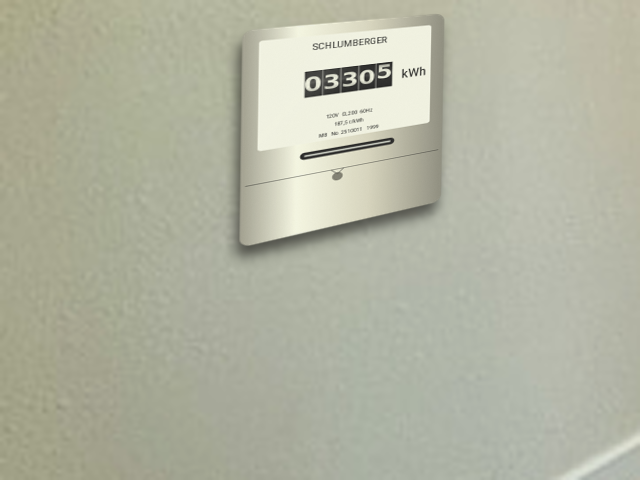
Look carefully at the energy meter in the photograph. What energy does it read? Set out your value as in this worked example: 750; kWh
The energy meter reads 3305; kWh
